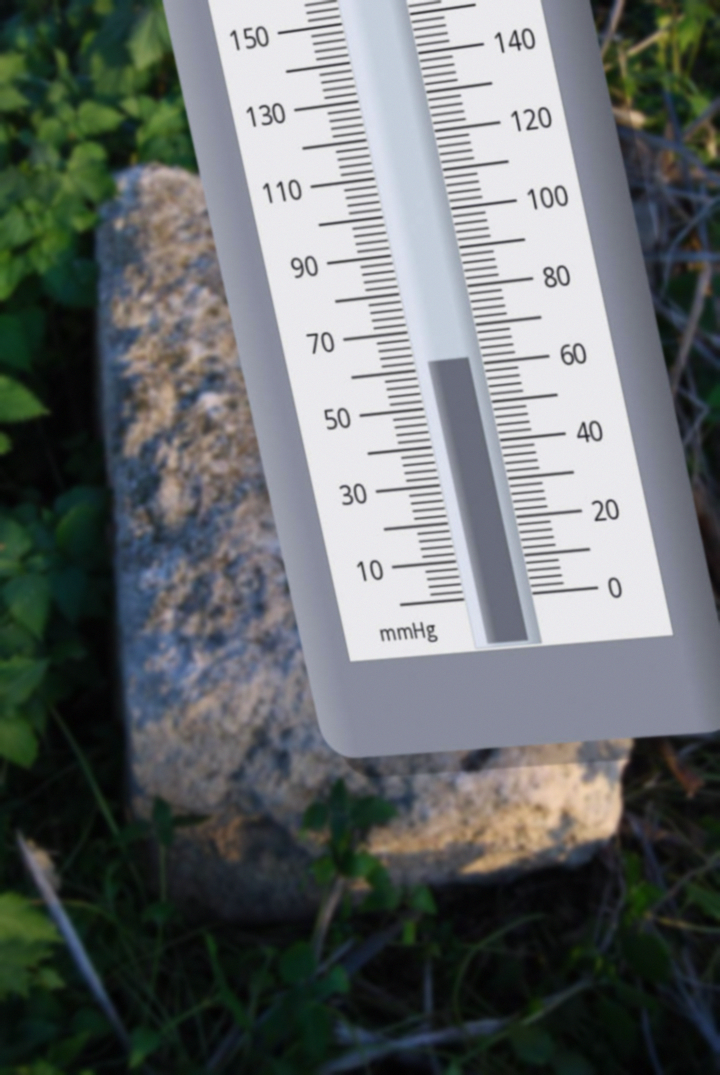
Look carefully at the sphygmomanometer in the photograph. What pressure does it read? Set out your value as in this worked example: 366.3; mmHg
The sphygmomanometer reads 62; mmHg
